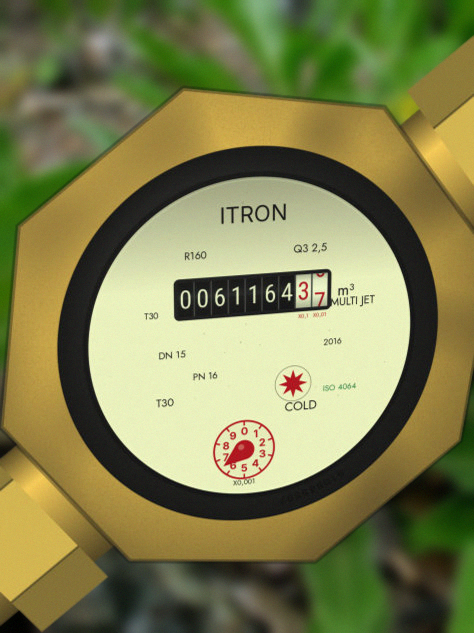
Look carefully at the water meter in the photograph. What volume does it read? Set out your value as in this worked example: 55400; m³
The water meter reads 61164.366; m³
